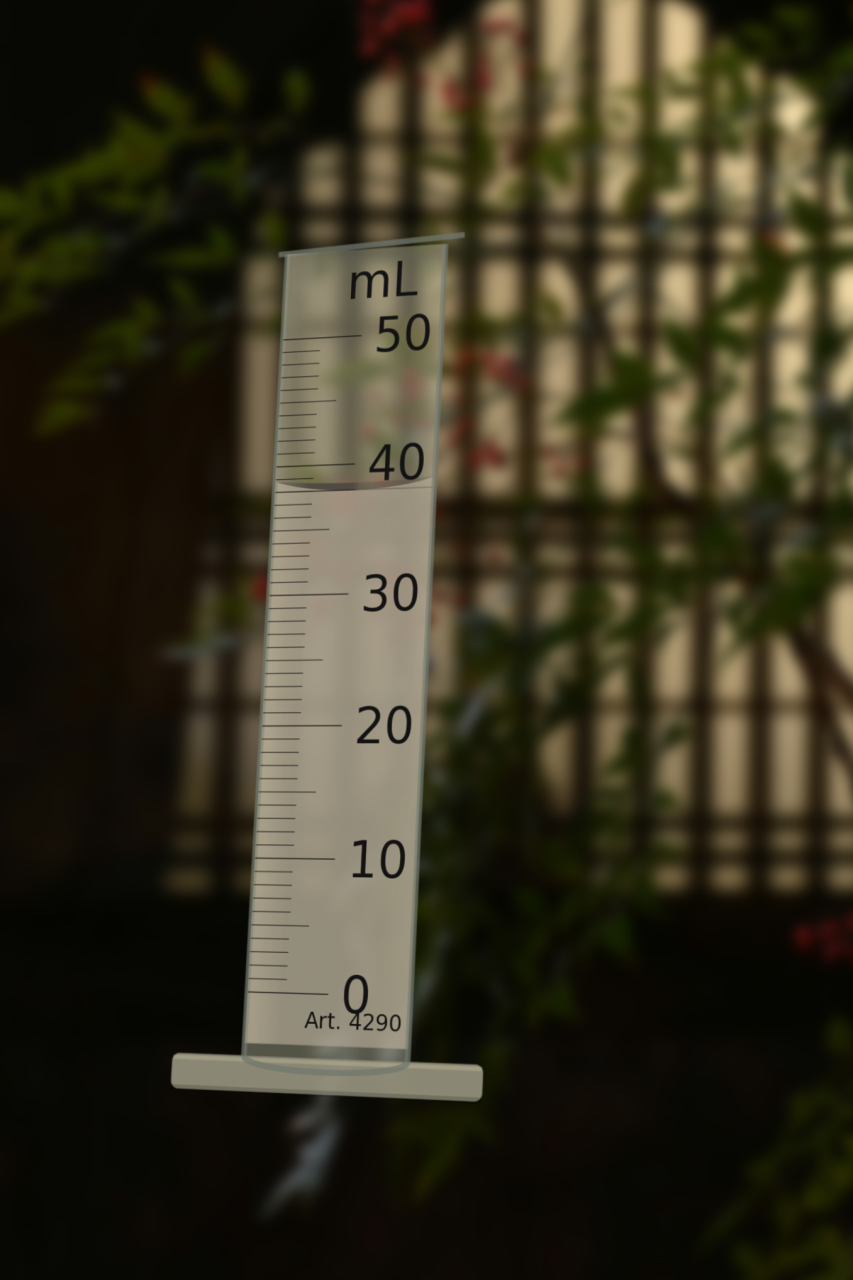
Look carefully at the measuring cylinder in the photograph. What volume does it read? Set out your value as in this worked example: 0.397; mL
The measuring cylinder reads 38; mL
